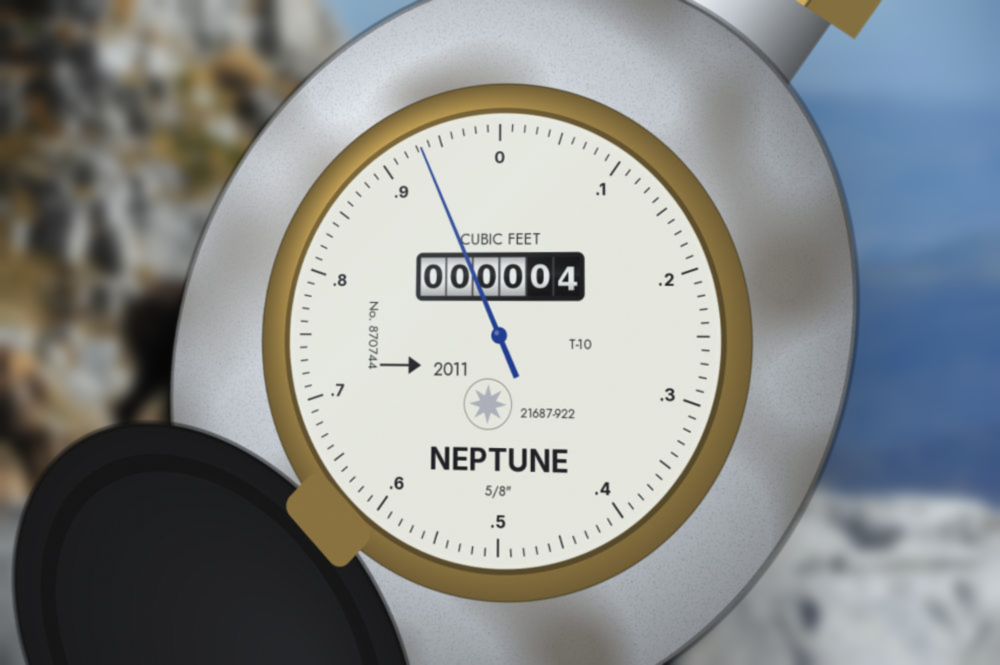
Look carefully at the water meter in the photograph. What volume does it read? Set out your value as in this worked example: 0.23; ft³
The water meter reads 3.93; ft³
